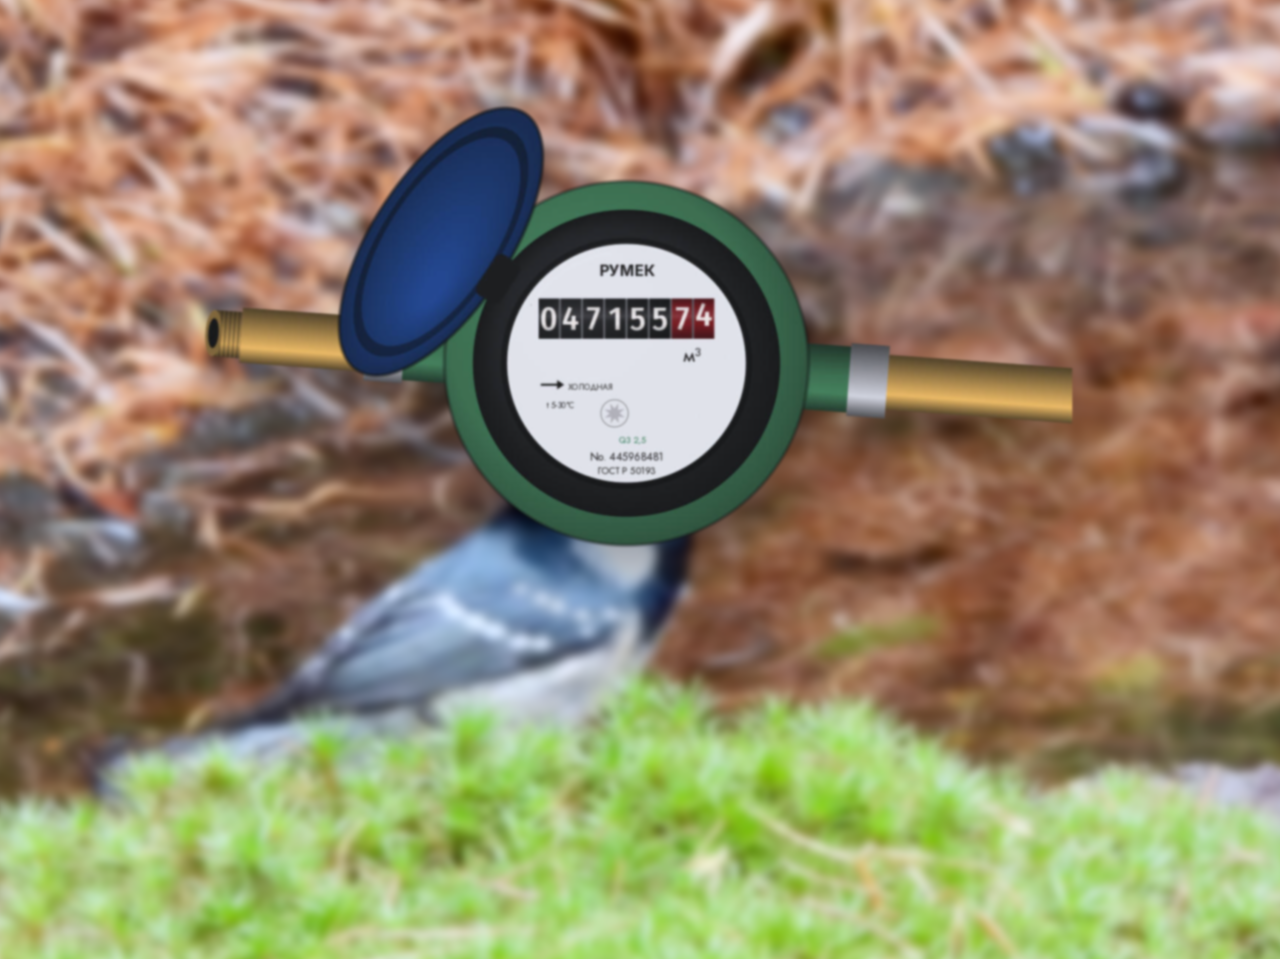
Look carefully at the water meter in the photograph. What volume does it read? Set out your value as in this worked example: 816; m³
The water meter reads 47155.74; m³
